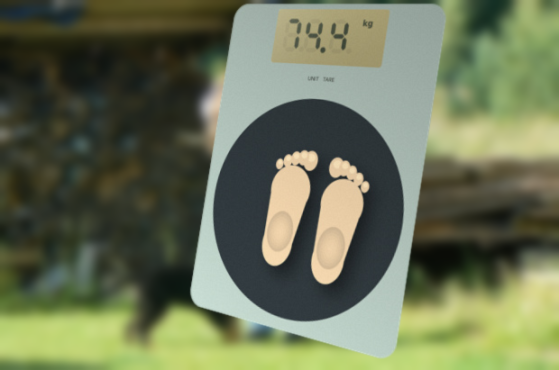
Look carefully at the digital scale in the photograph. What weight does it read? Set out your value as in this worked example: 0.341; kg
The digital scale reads 74.4; kg
